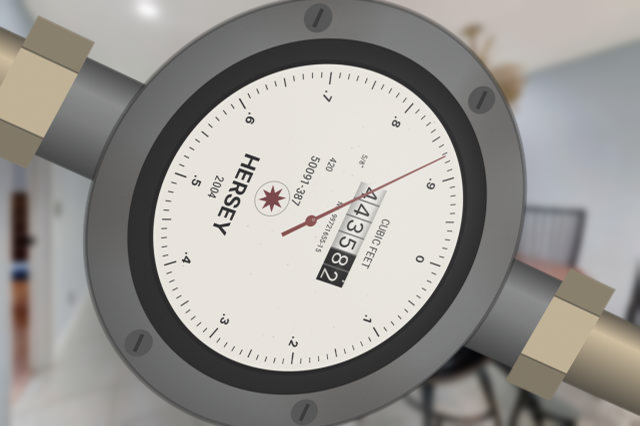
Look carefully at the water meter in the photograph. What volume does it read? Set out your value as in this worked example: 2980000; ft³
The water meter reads 443581.87; ft³
